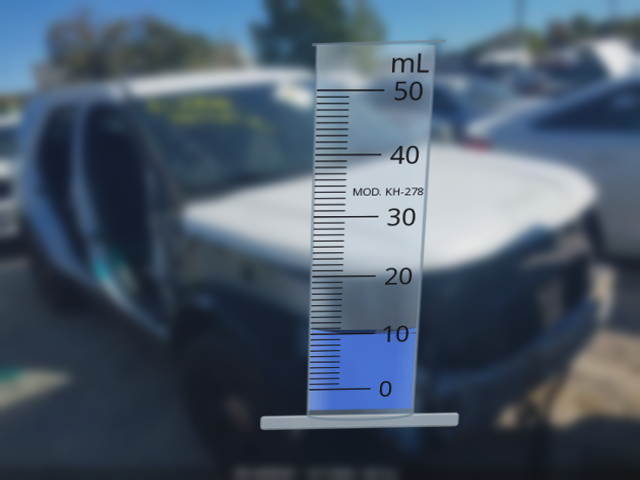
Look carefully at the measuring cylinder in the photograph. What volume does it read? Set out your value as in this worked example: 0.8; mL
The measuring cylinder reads 10; mL
